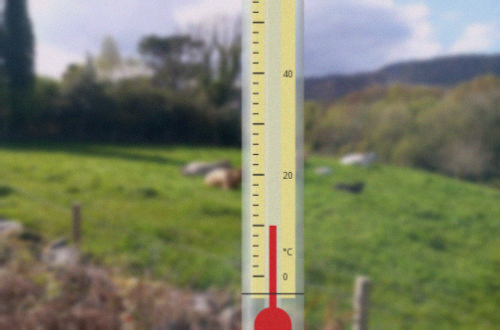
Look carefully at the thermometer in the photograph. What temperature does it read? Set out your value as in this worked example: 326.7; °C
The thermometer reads 10; °C
